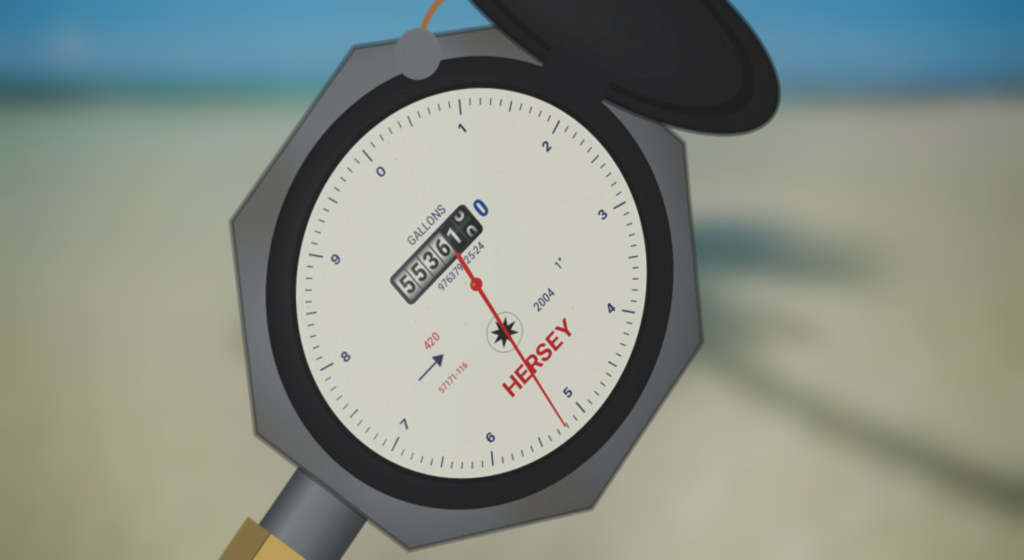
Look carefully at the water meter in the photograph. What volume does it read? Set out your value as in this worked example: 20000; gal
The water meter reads 5536185.2; gal
